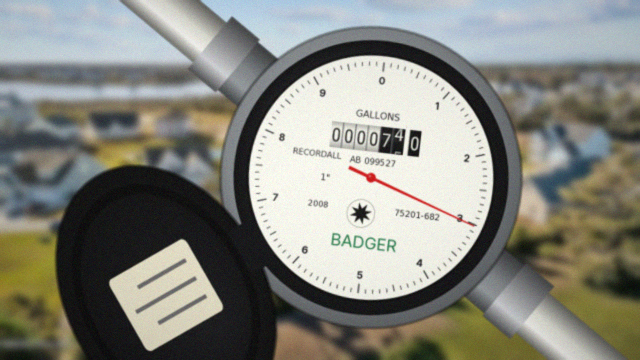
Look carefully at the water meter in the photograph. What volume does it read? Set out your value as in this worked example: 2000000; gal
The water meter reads 743.0; gal
